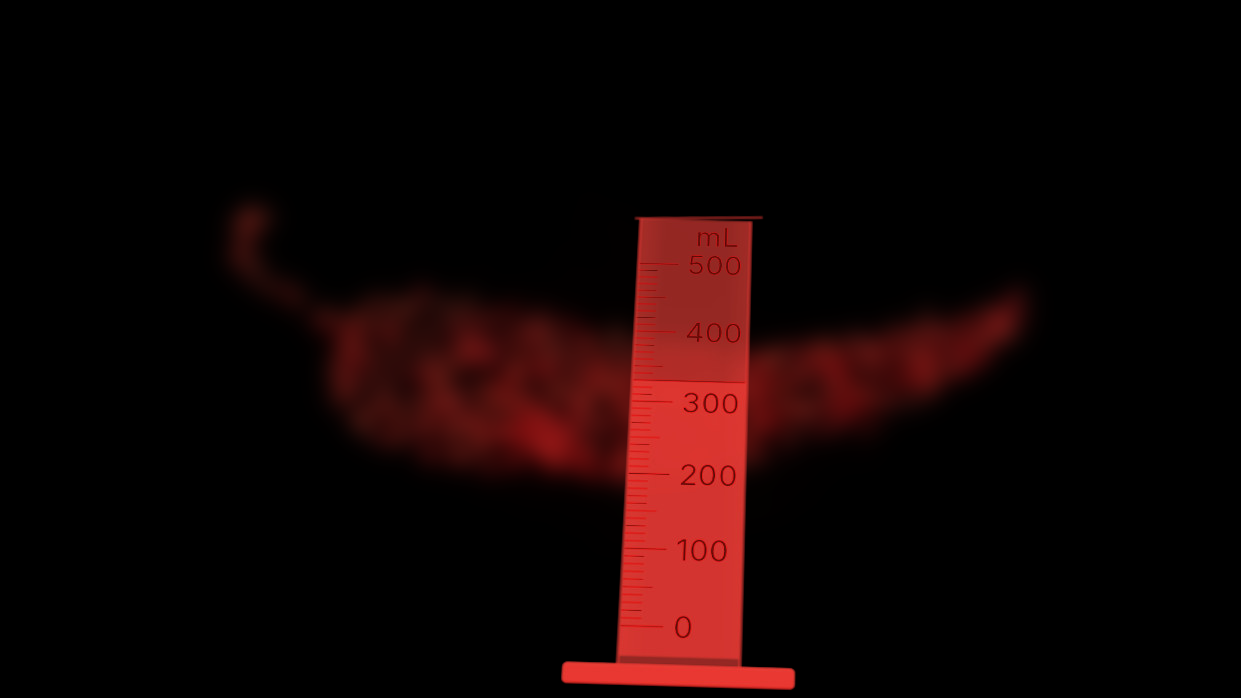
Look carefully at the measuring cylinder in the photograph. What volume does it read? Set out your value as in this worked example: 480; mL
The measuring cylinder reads 330; mL
